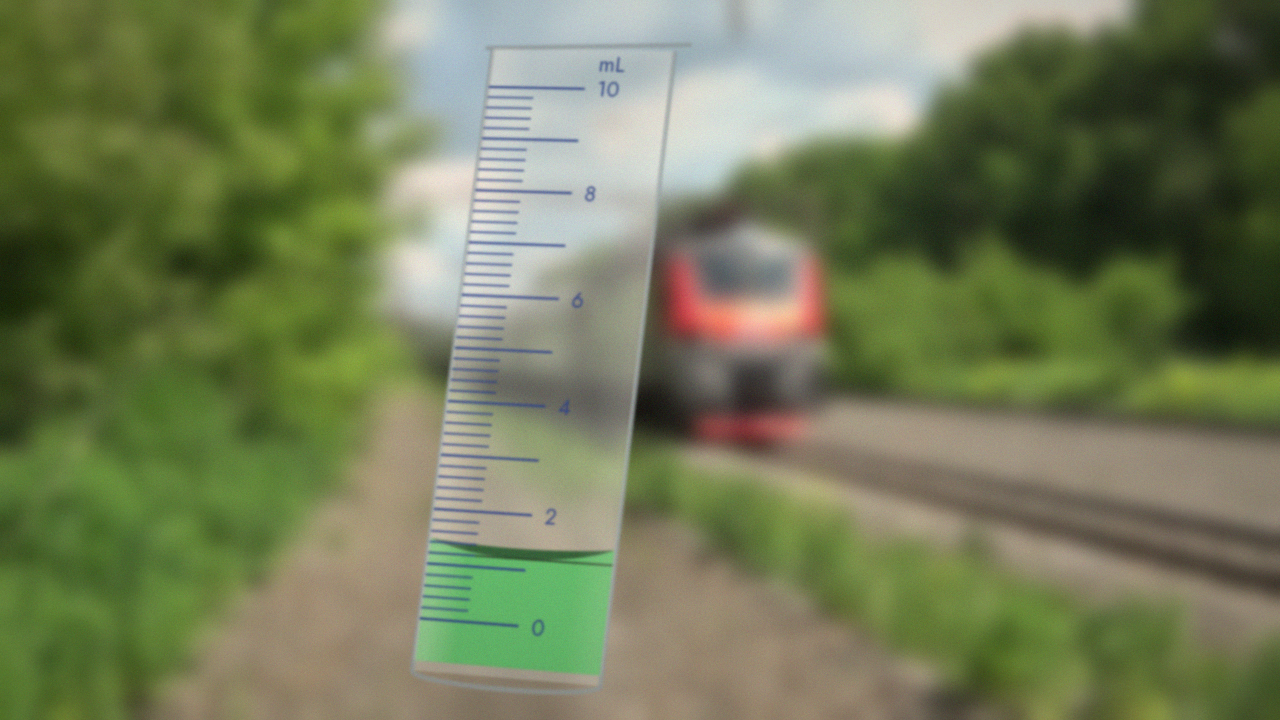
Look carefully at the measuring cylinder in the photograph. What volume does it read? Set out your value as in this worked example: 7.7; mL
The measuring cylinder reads 1.2; mL
